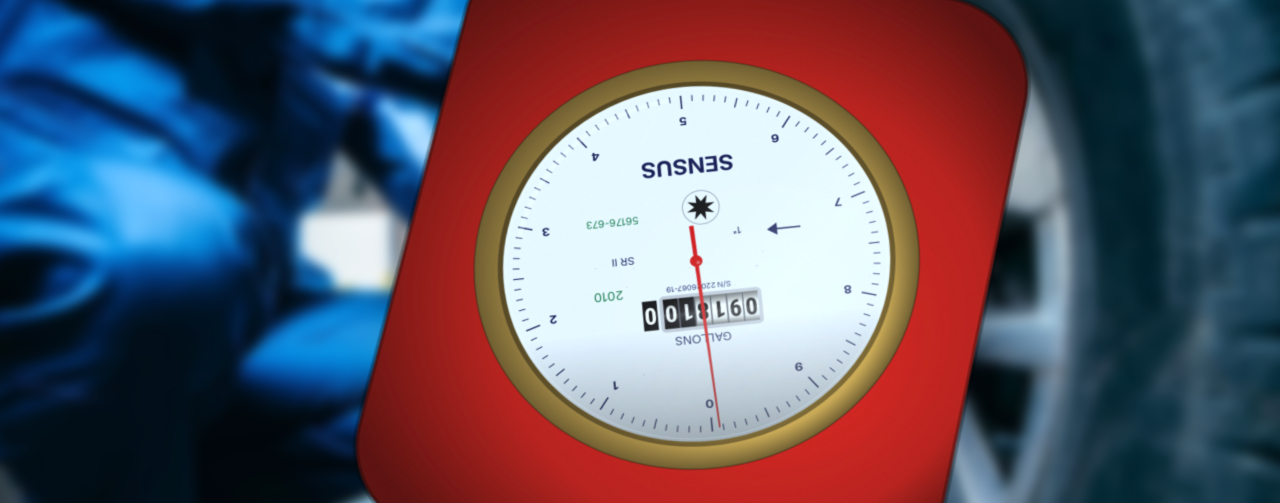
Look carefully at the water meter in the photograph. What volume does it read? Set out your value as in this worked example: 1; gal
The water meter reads 918099.9; gal
